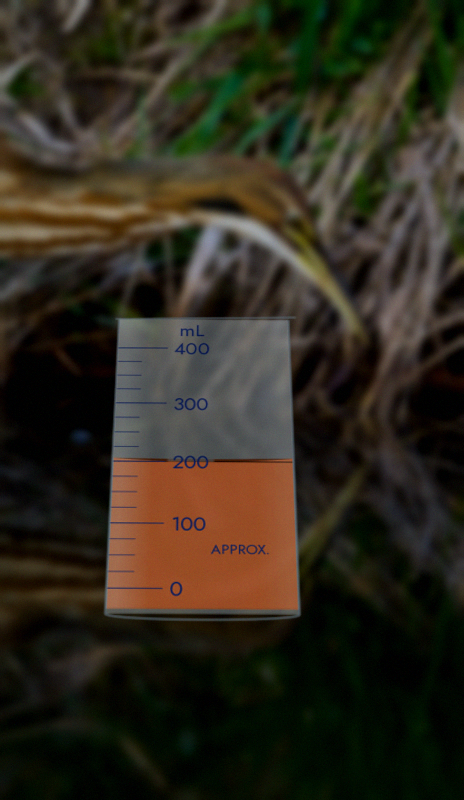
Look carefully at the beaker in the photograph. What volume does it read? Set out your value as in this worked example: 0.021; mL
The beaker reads 200; mL
